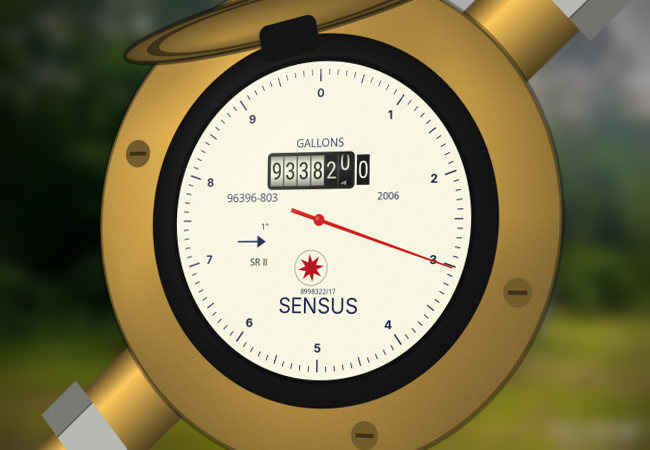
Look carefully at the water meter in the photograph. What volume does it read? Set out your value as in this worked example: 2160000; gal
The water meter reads 9338203.0; gal
